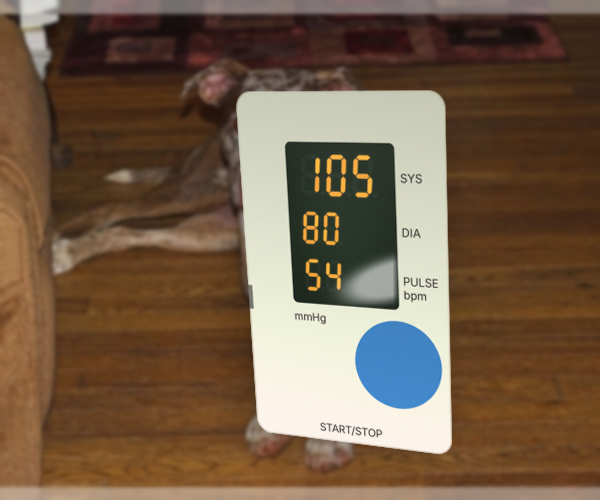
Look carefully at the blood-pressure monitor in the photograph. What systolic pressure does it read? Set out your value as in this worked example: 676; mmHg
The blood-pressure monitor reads 105; mmHg
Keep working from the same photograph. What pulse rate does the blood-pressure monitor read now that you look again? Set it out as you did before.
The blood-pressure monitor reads 54; bpm
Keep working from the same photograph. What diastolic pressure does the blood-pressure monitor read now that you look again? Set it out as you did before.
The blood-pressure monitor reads 80; mmHg
